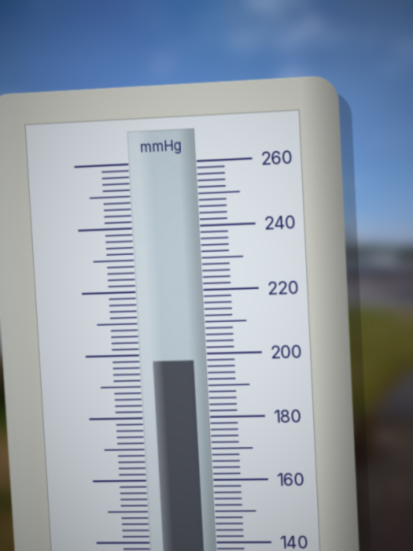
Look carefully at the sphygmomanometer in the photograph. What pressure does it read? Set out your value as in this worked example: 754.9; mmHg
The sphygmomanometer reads 198; mmHg
